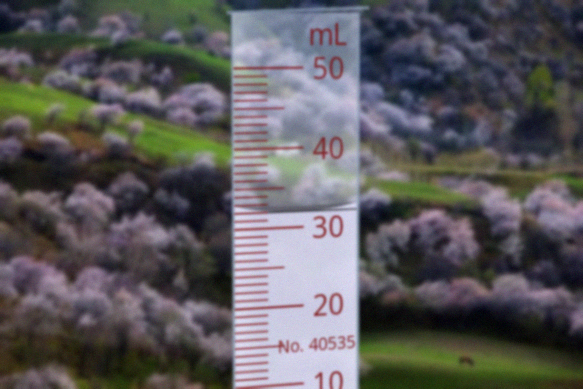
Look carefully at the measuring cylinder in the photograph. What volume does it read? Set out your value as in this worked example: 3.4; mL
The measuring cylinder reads 32; mL
